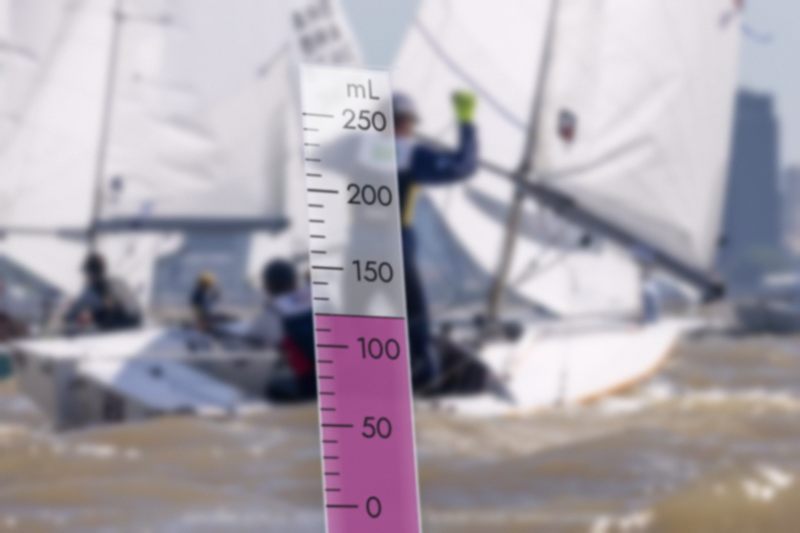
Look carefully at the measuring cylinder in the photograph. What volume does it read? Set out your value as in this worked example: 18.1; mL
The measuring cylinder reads 120; mL
